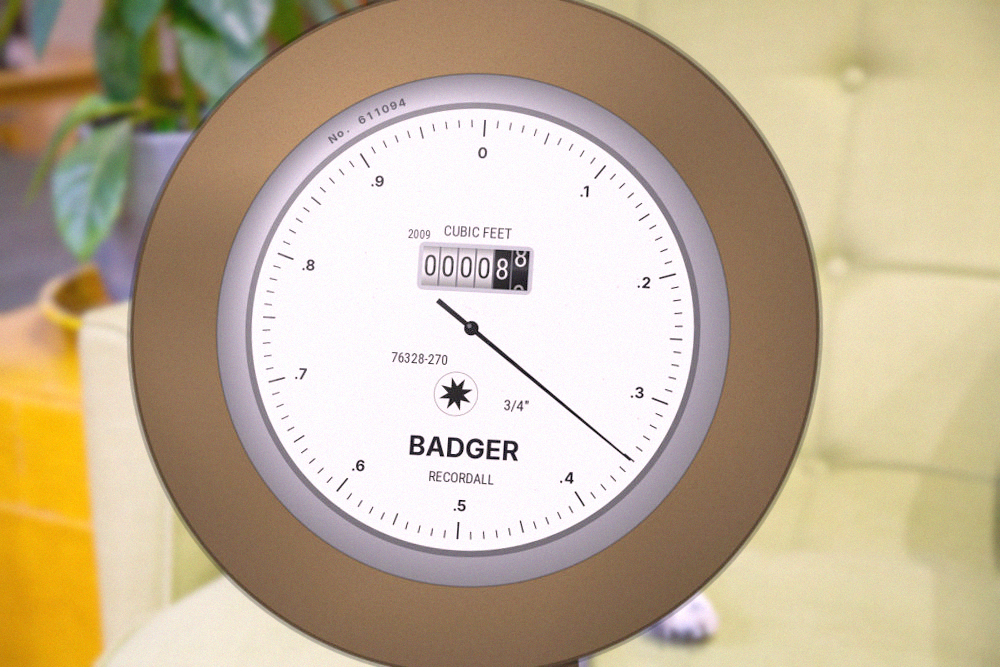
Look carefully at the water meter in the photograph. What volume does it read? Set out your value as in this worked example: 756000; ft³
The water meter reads 88.35; ft³
